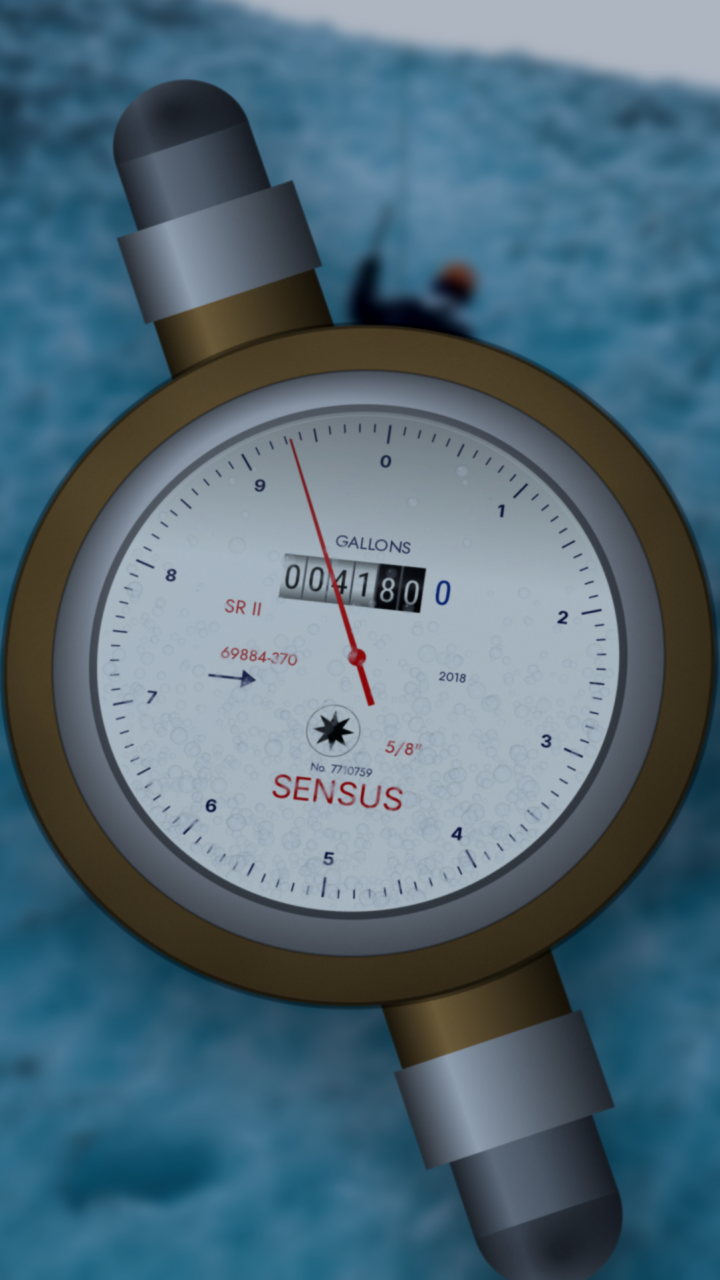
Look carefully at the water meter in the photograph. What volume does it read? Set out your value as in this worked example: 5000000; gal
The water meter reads 41799.3; gal
